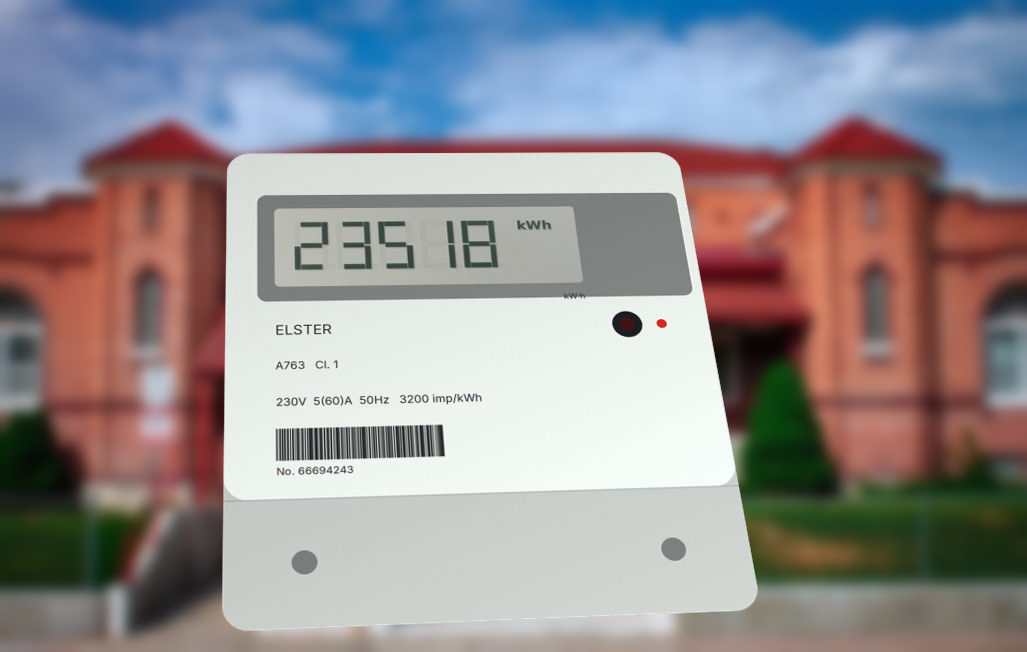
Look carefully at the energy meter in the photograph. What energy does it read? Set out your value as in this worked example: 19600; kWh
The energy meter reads 23518; kWh
